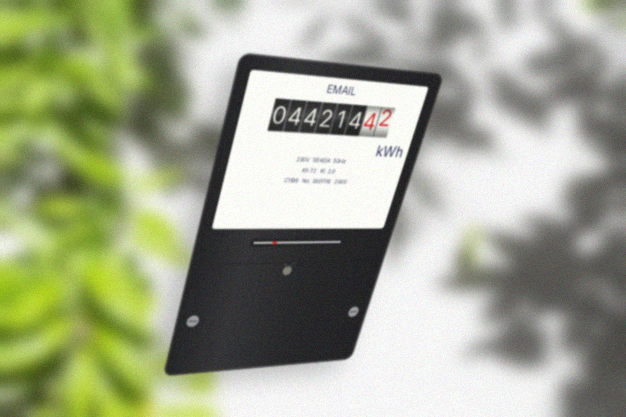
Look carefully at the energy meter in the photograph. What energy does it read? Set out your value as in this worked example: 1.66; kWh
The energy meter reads 44214.42; kWh
